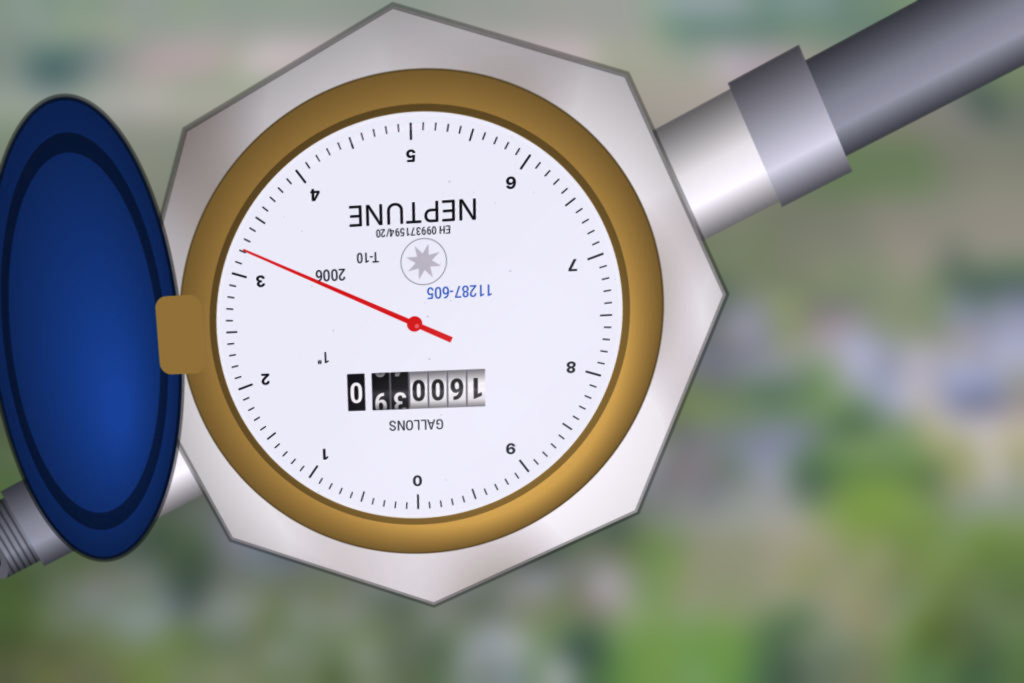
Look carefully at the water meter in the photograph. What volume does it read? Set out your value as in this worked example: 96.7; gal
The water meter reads 1600393.2; gal
